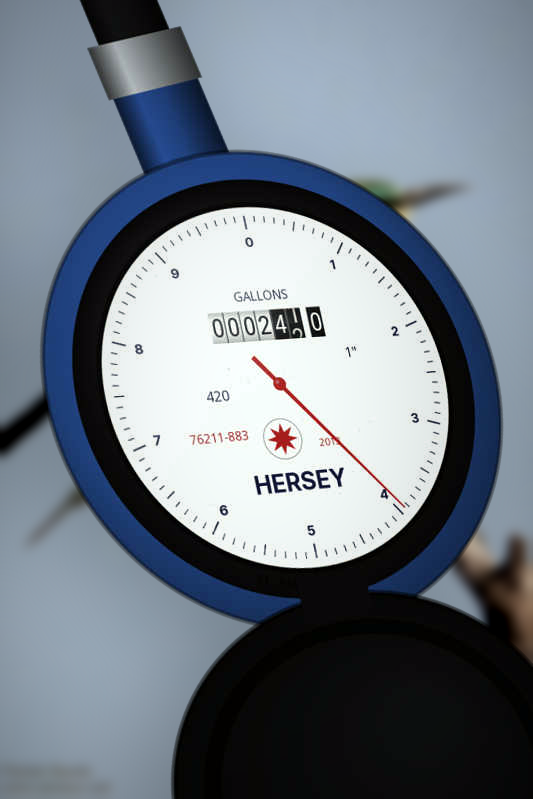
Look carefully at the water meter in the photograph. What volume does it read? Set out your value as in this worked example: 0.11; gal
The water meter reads 2413.9; gal
